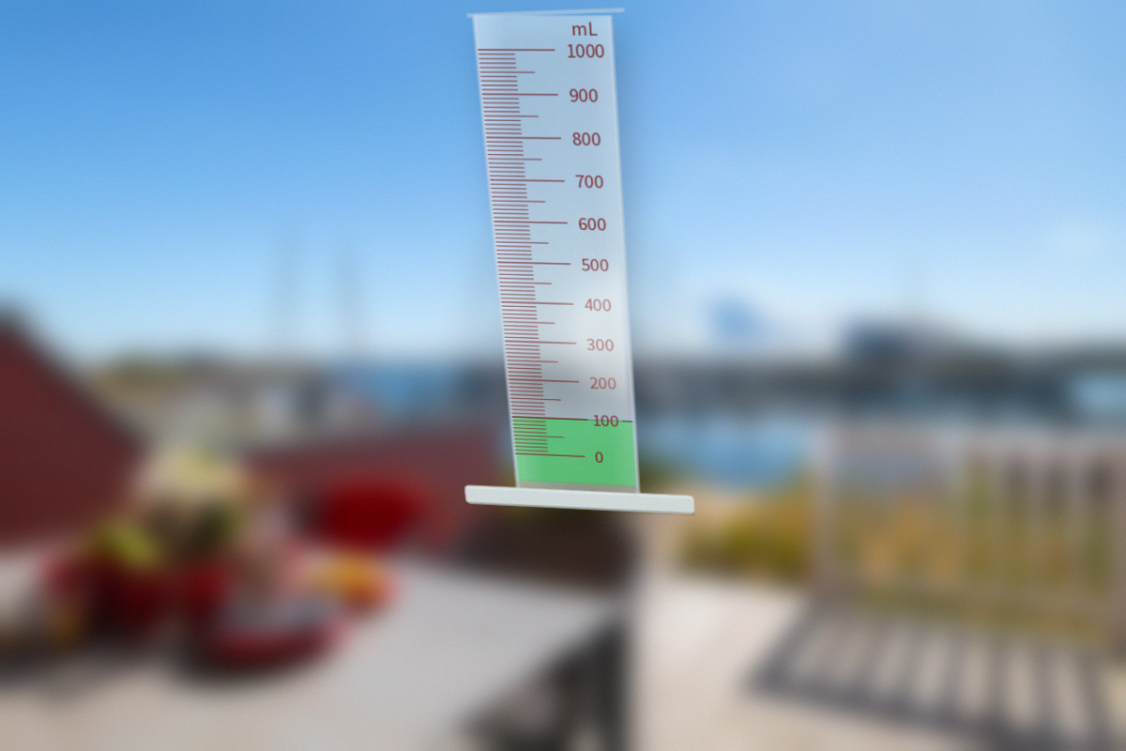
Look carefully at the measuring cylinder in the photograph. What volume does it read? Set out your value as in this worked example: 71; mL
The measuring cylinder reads 100; mL
